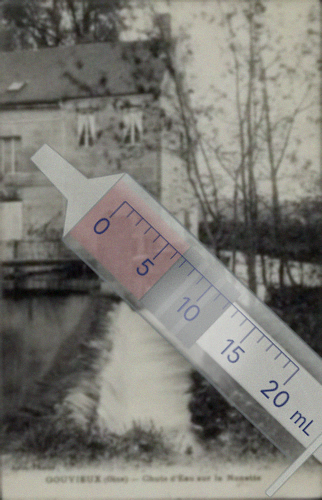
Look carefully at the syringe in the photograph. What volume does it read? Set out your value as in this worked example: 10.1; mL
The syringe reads 6.5; mL
